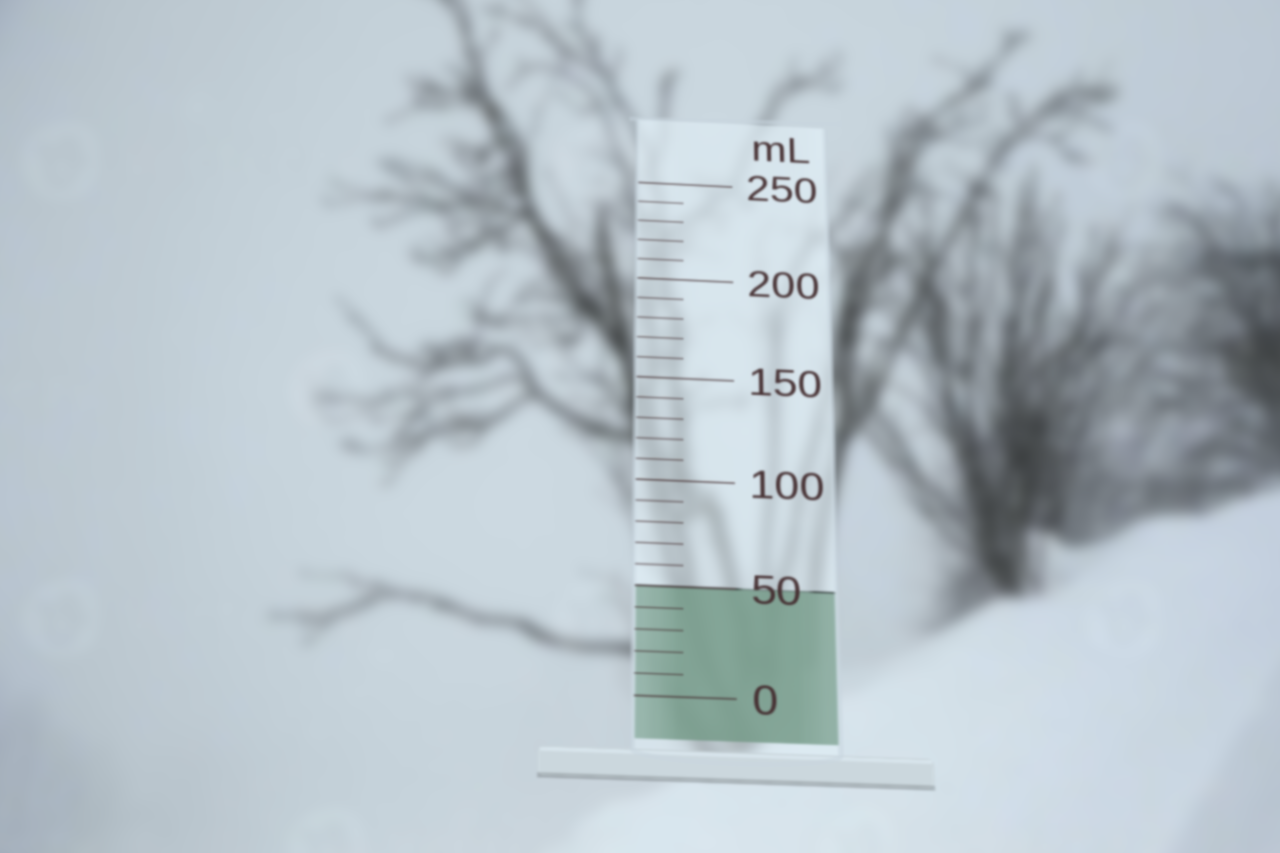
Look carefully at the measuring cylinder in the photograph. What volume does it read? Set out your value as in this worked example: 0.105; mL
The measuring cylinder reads 50; mL
